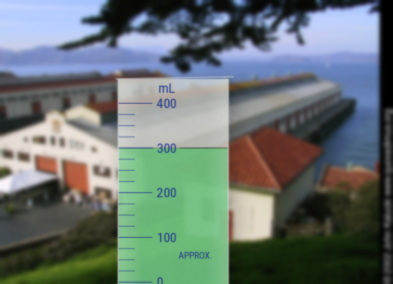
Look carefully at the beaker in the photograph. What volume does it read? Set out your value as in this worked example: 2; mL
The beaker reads 300; mL
